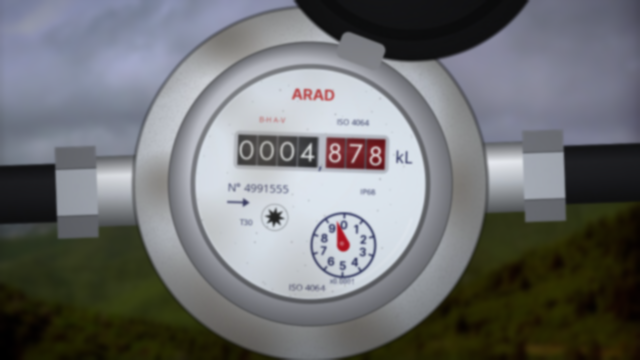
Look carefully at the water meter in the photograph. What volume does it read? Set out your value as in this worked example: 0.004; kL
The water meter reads 4.8779; kL
